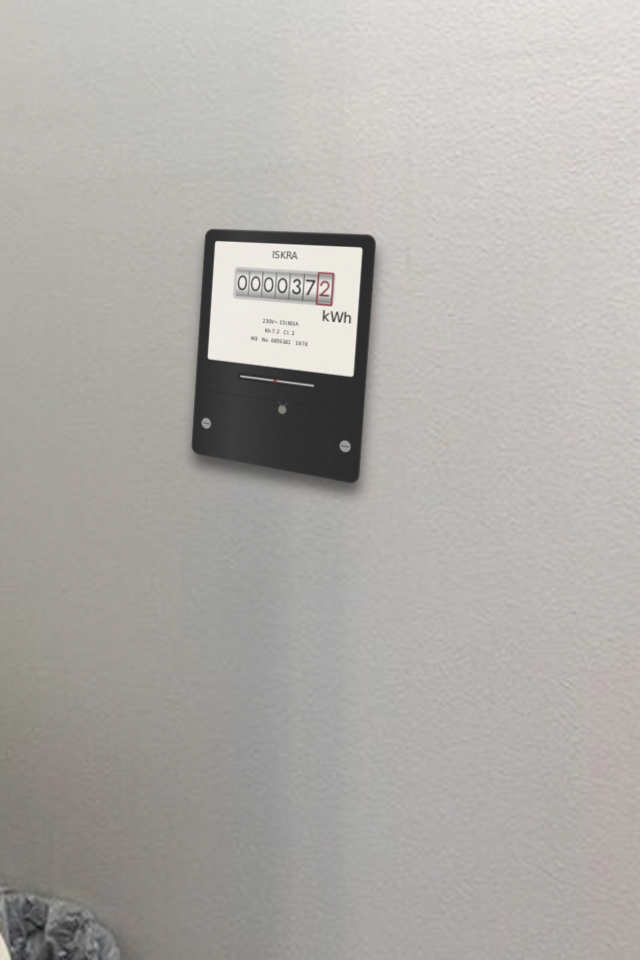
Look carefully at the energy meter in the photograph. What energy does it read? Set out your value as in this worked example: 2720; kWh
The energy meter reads 37.2; kWh
